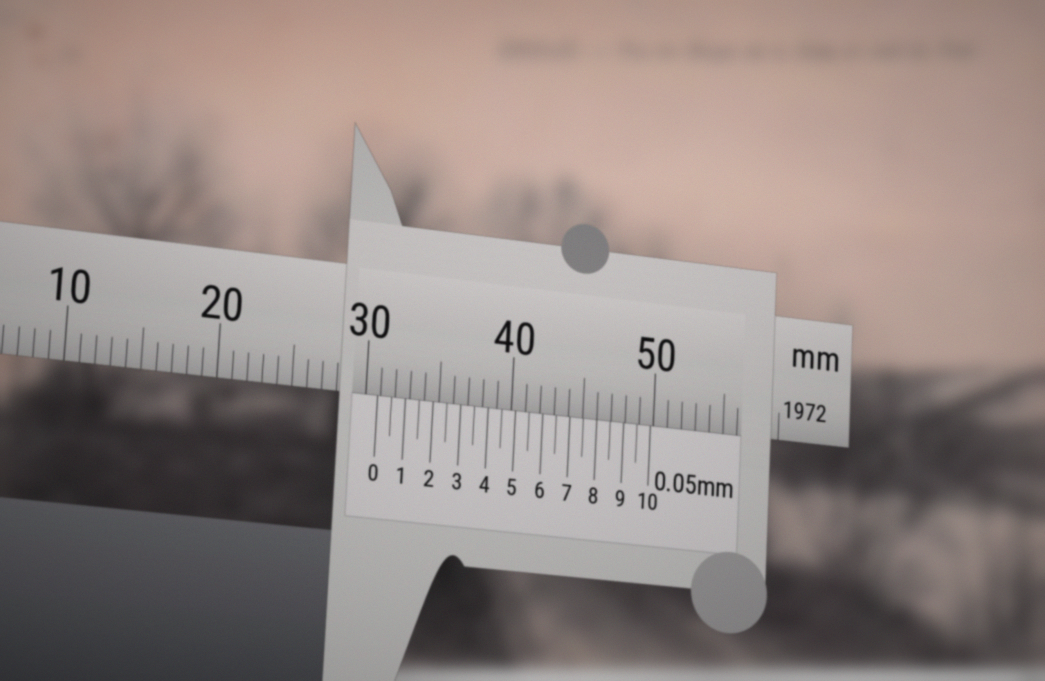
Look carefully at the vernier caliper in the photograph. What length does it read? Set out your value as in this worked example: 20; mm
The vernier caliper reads 30.8; mm
